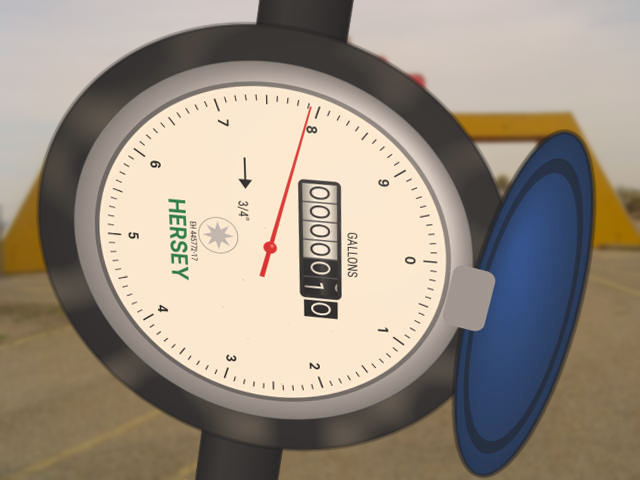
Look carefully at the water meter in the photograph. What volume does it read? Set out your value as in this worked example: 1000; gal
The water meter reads 7.9; gal
